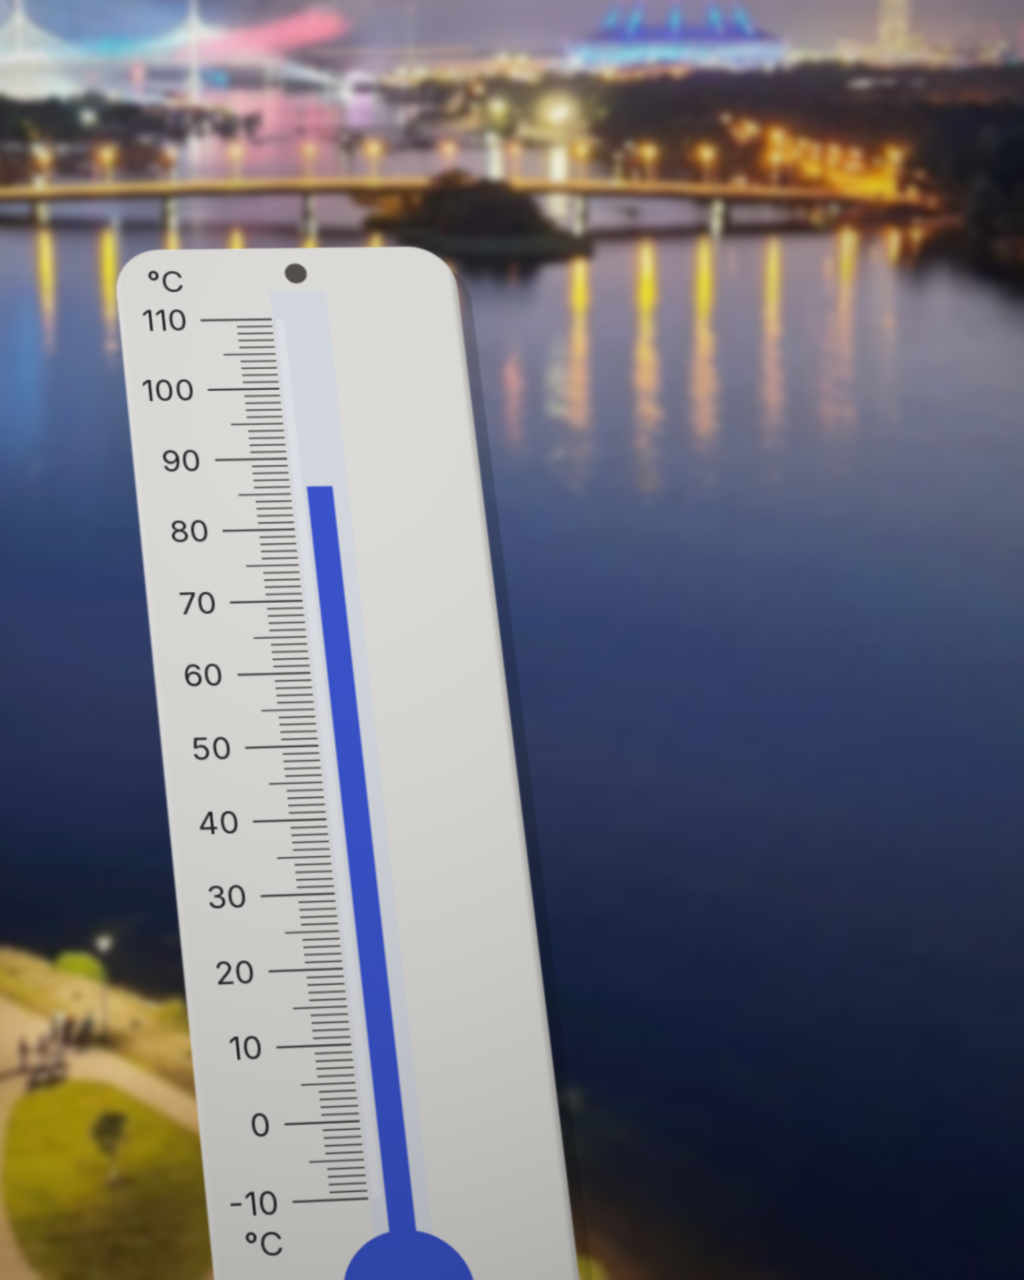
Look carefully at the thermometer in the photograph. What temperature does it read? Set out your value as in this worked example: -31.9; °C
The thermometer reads 86; °C
